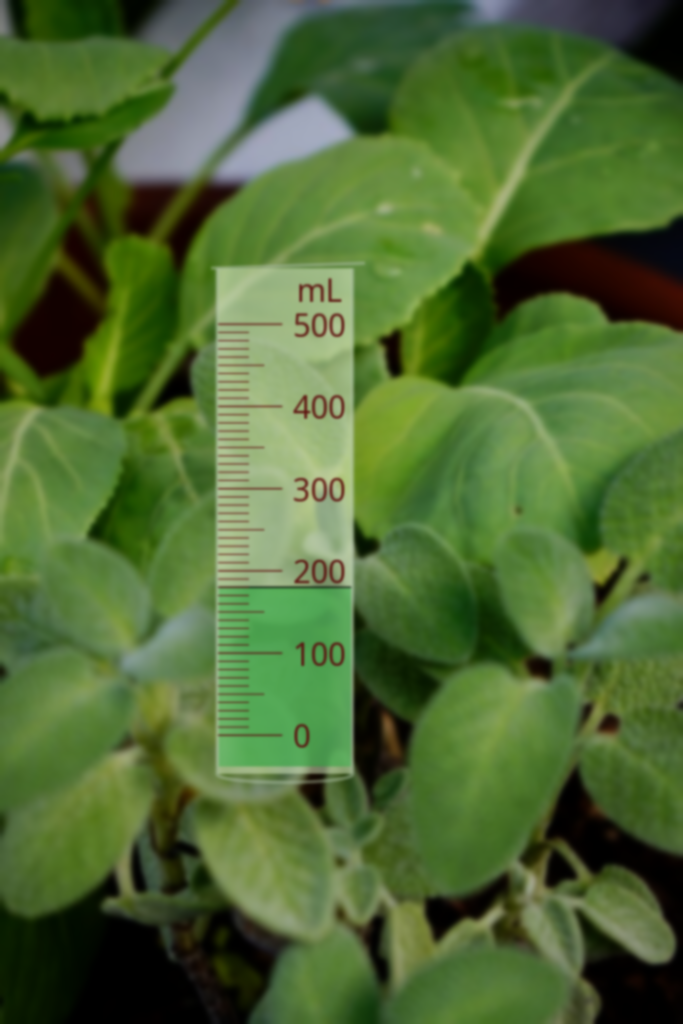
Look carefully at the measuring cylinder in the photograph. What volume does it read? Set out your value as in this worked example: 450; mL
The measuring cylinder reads 180; mL
